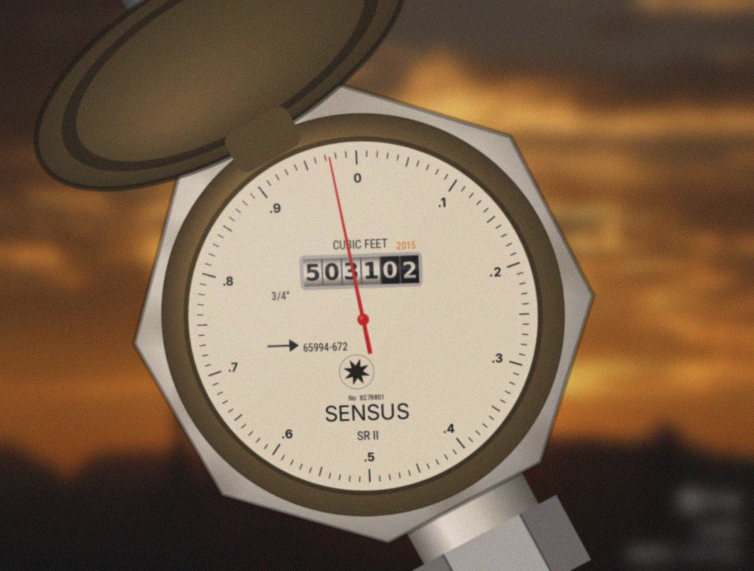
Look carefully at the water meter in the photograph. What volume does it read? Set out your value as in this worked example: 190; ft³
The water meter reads 503101.97; ft³
